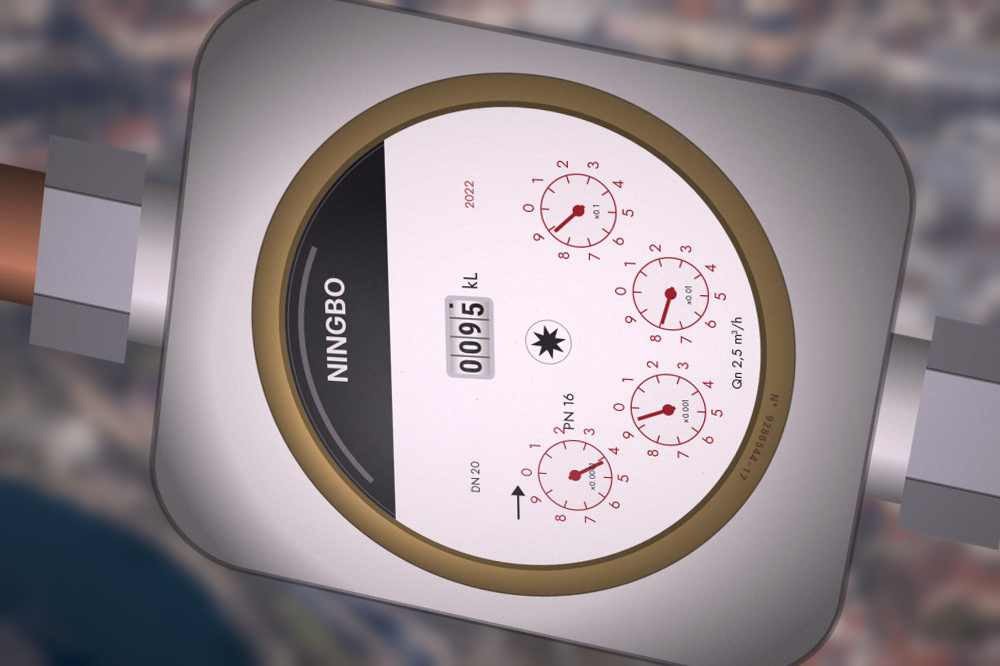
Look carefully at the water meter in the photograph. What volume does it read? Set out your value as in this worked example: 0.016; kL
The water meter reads 94.8794; kL
